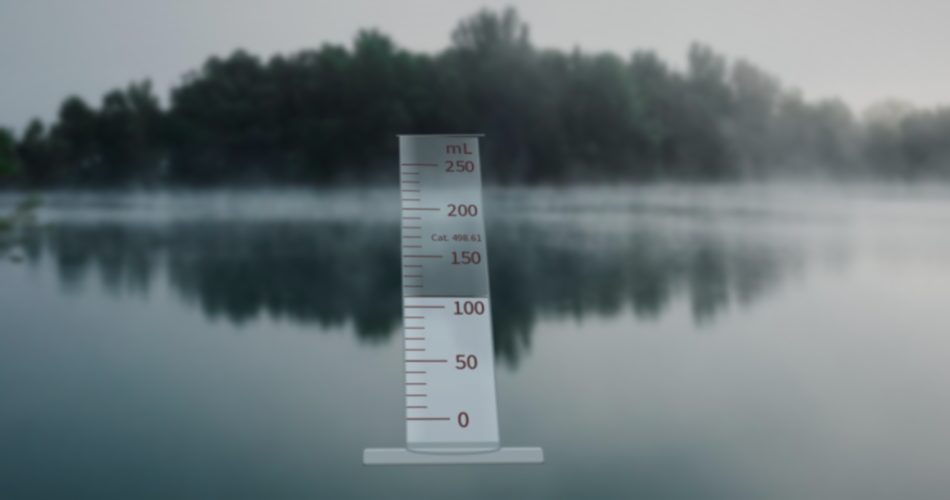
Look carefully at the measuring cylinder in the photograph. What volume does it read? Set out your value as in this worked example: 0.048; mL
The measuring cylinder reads 110; mL
